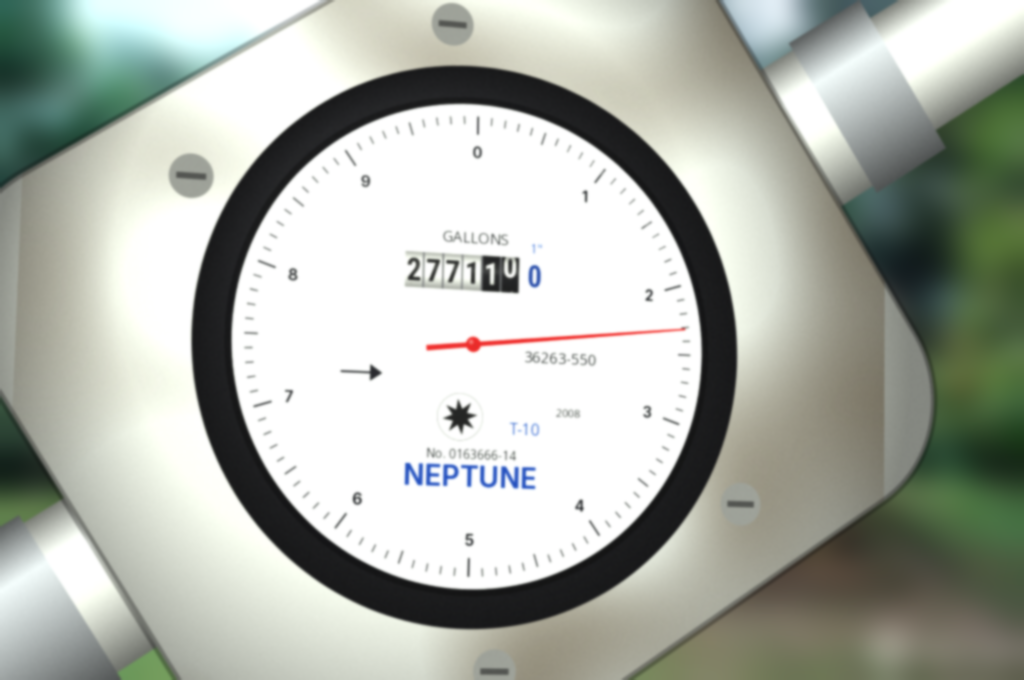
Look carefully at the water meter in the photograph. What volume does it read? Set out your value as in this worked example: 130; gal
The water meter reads 2771102.3; gal
